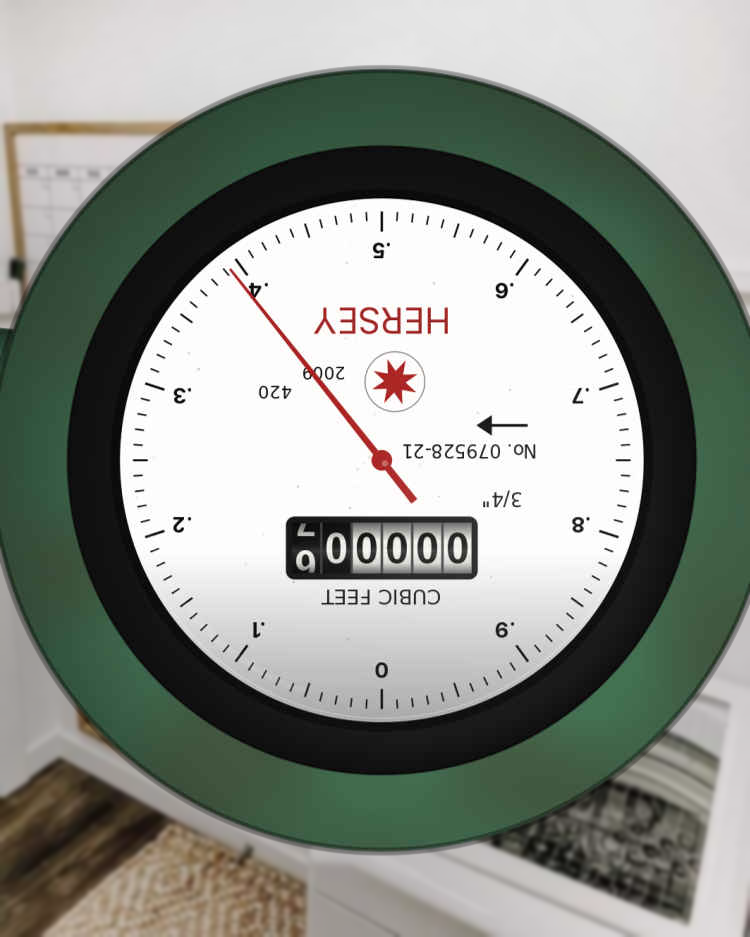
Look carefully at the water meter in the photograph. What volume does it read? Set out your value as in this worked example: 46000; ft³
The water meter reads 6.39; ft³
